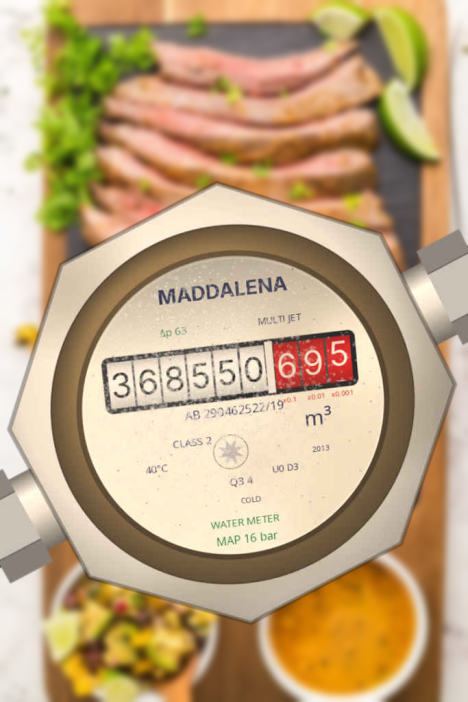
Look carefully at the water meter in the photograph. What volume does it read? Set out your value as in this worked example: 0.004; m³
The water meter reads 368550.695; m³
